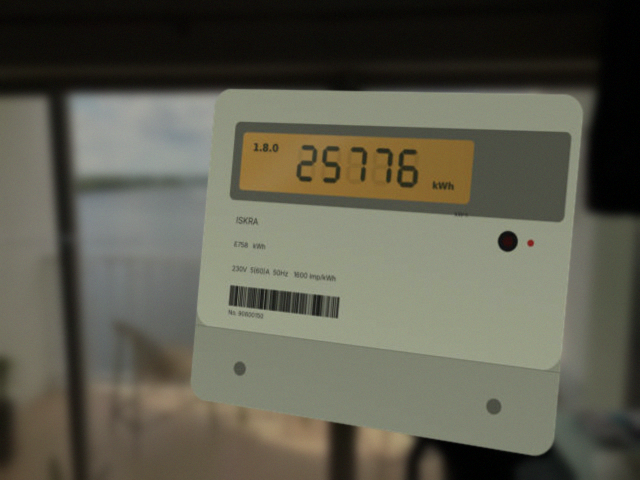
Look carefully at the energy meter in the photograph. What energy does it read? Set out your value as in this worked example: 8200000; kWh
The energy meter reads 25776; kWh
